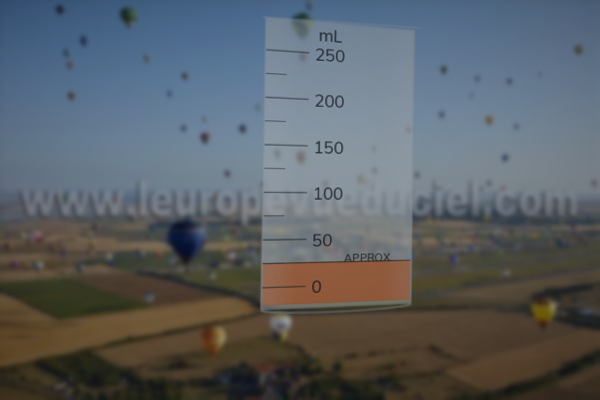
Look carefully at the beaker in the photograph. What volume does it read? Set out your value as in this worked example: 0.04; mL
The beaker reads 25; mL
